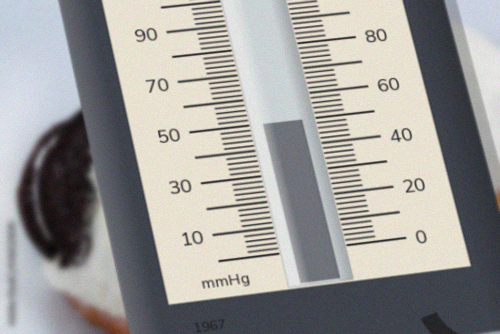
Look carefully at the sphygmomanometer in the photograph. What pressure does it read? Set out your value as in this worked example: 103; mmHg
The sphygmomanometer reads 50; mmHg
